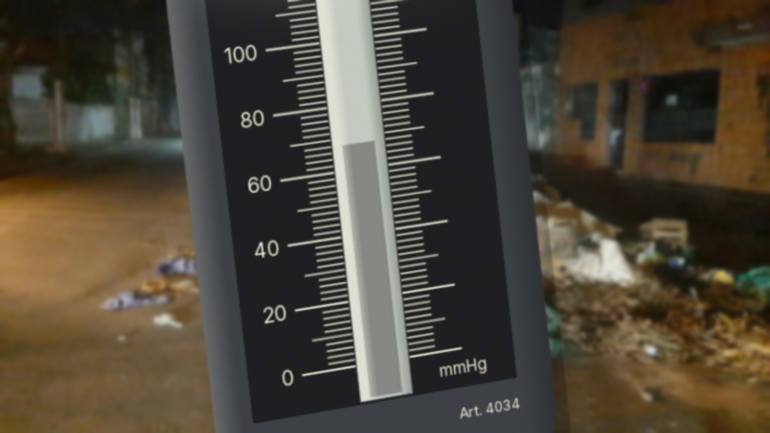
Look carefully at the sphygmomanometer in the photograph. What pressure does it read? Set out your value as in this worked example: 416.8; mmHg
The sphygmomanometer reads 68; mmHg
